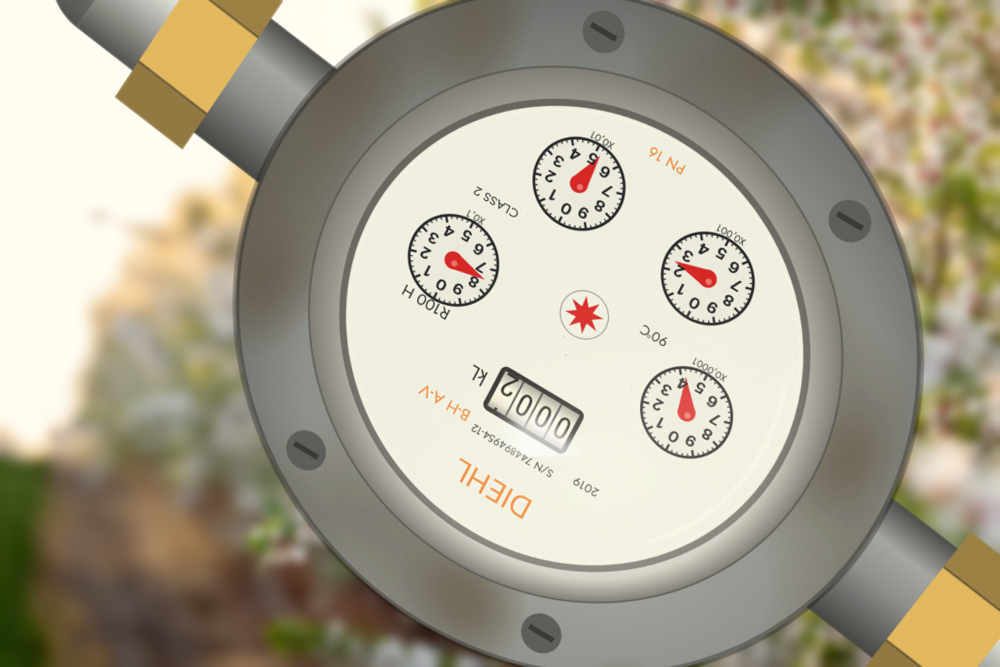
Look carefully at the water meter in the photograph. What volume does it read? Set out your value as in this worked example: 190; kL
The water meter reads 1.7524; kL
